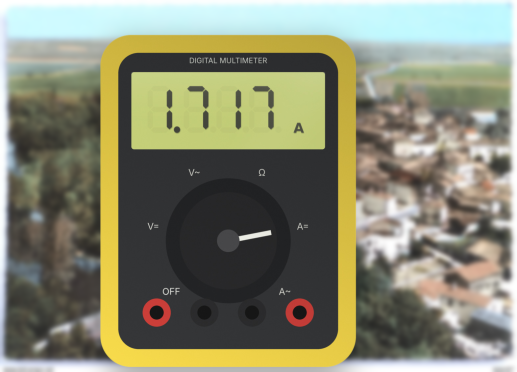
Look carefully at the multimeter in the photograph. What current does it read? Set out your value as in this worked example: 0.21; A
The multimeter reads 1.717; A
